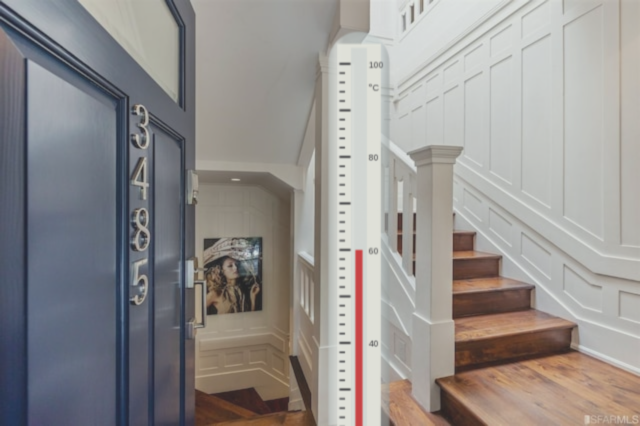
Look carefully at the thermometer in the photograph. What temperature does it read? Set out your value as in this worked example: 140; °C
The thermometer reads 60; °C
